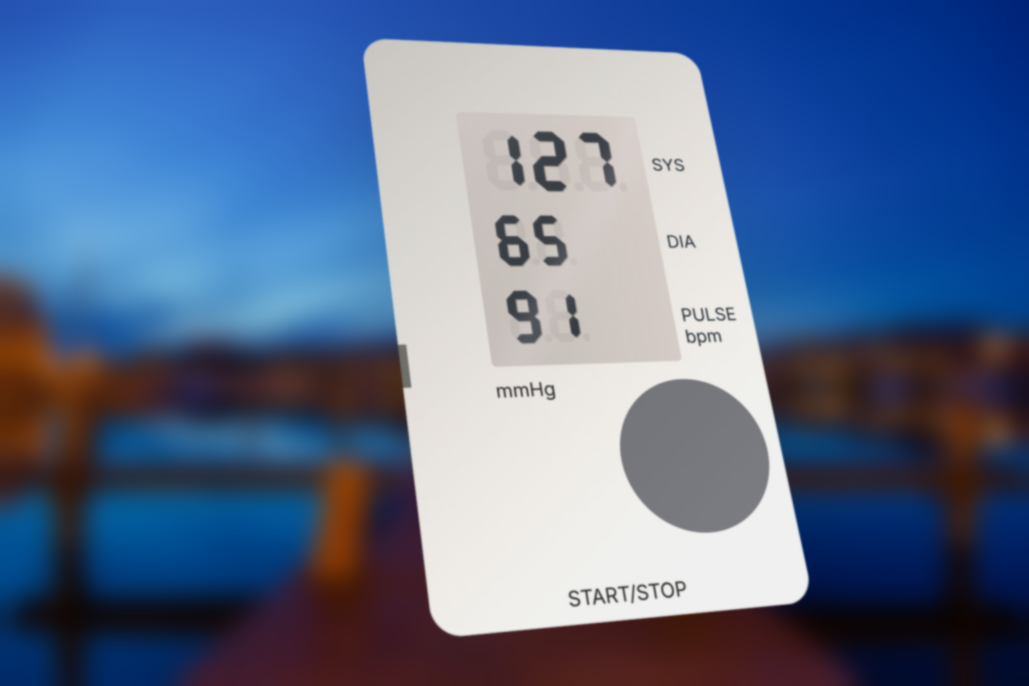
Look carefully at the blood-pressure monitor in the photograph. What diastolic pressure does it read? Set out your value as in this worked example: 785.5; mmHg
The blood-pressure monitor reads 65; mmHg
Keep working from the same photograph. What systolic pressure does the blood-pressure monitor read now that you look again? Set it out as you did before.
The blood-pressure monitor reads 127; mmHg
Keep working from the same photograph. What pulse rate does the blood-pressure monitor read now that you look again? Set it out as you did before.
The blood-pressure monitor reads 91; bpm
